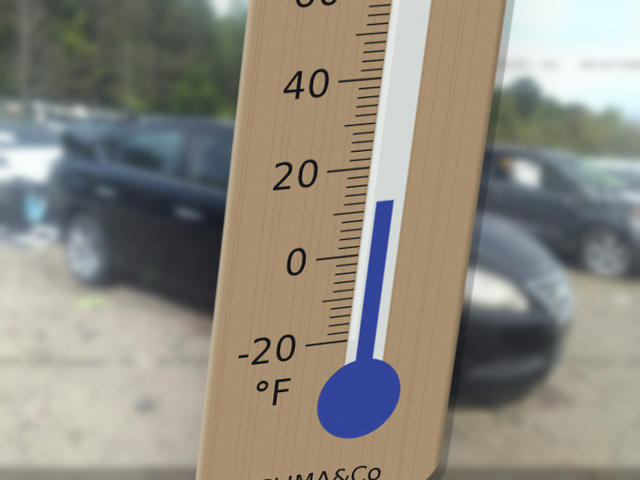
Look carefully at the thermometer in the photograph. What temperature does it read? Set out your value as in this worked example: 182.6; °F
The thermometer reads 12; °F
